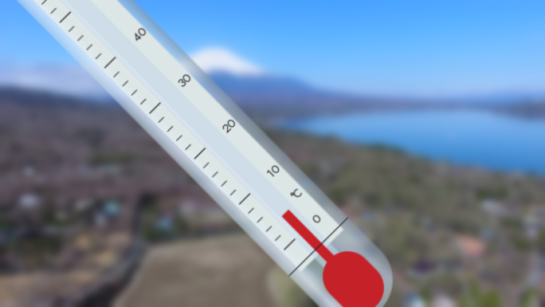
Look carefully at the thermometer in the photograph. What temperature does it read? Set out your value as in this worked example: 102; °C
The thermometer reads 4; °C
